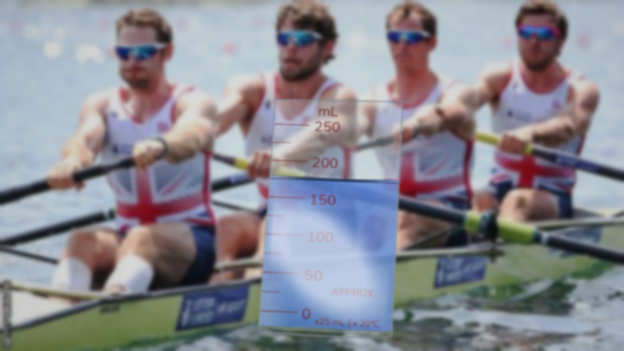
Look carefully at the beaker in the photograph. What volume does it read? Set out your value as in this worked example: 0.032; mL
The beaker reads 175; mL
